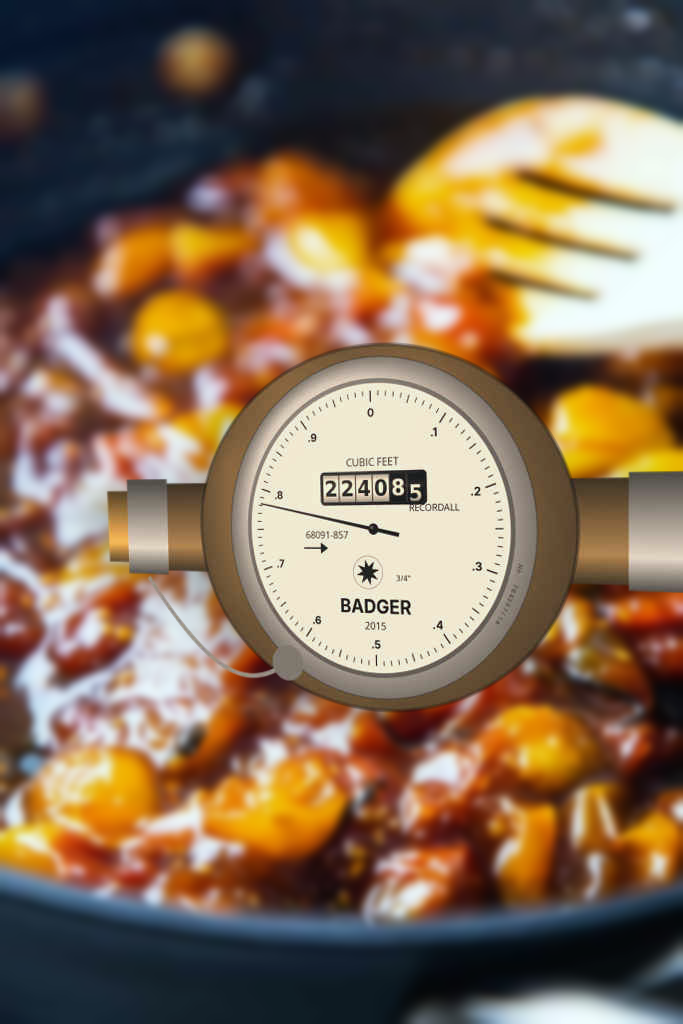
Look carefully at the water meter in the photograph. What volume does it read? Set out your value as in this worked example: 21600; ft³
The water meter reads 224084.78; ft³
